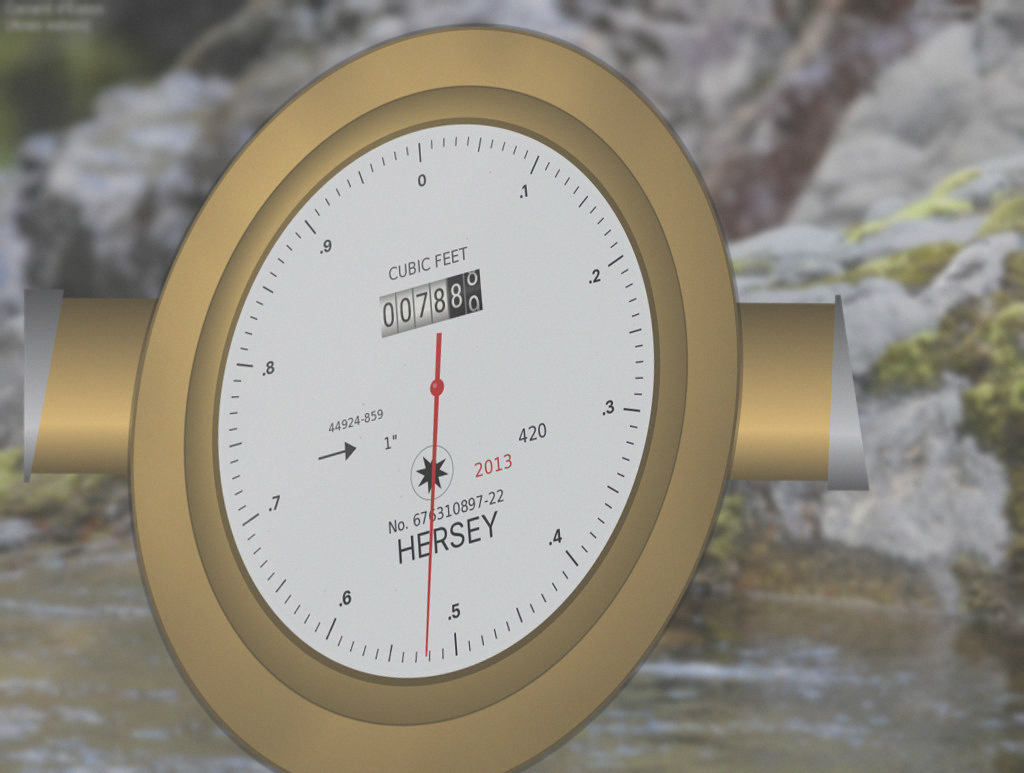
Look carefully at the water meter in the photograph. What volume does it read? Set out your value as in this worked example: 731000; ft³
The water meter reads 7888.52; ft³
